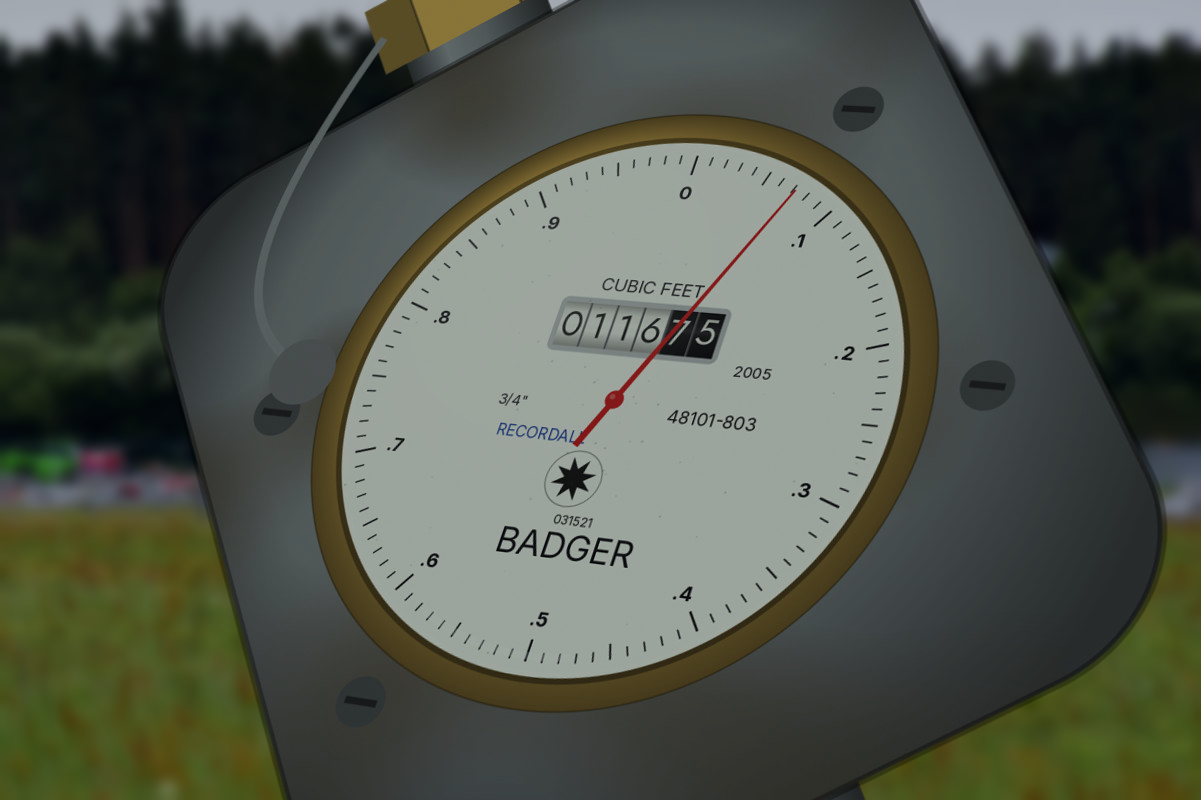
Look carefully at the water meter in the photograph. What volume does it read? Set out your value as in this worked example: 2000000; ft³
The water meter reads 11675.07; ft³
